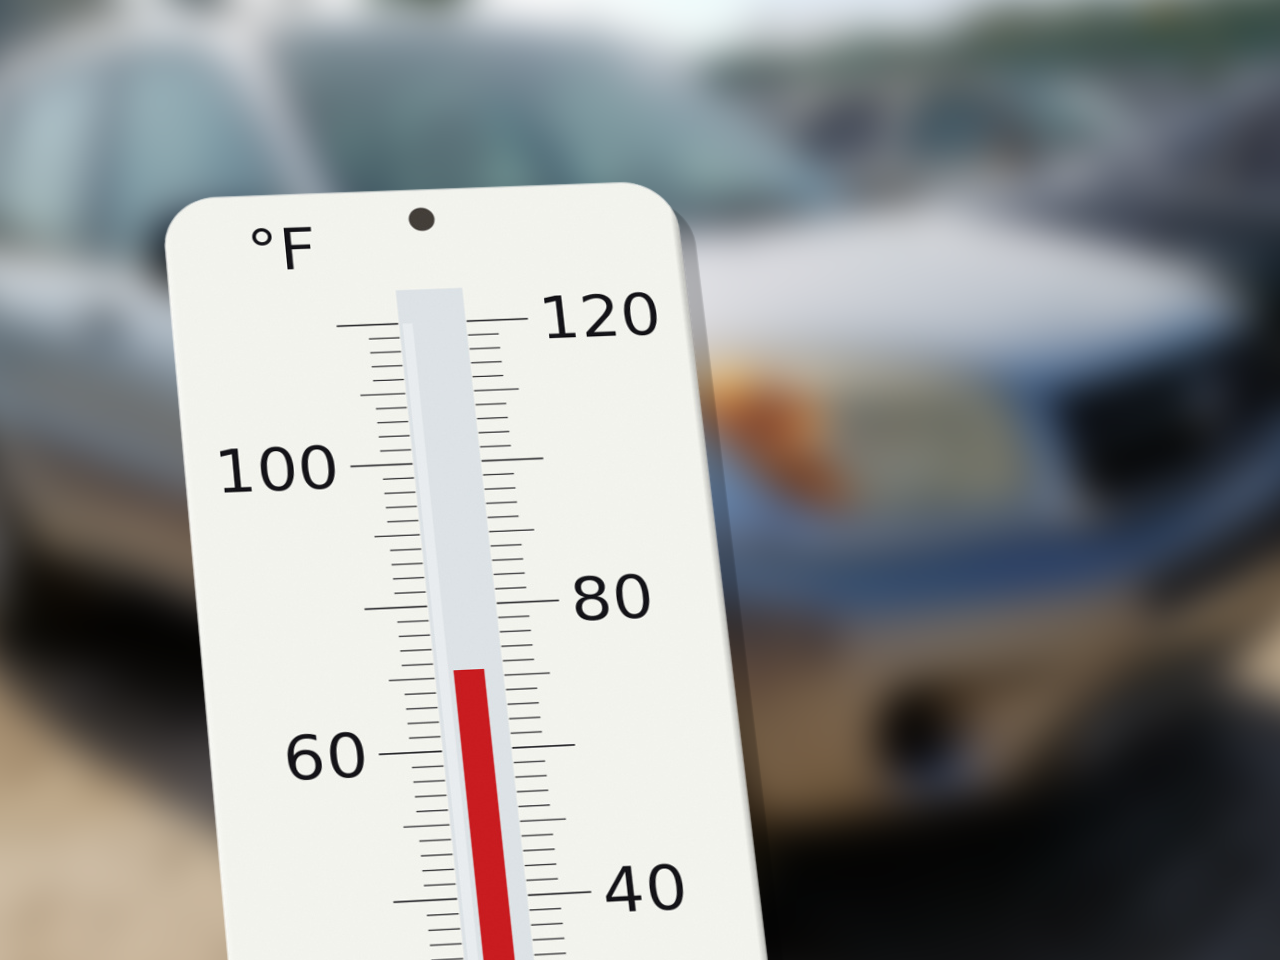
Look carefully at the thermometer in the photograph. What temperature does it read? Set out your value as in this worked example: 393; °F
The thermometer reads 71; °F
